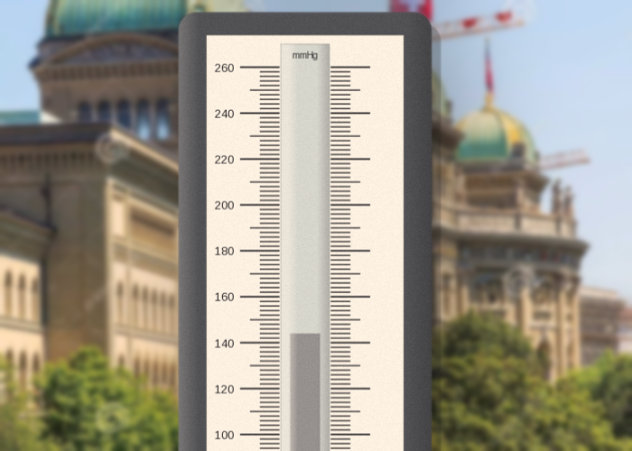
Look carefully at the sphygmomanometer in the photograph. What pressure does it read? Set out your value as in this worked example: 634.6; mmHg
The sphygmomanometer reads 144; mmHg
